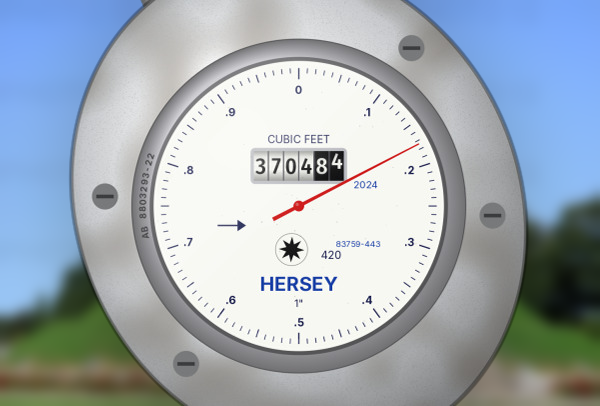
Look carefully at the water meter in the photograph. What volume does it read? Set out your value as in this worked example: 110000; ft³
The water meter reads 370484.17; ft³
